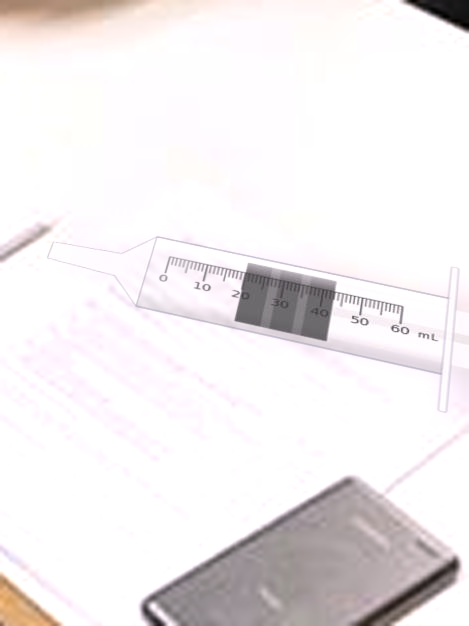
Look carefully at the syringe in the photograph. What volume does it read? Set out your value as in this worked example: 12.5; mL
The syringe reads 20; mL
